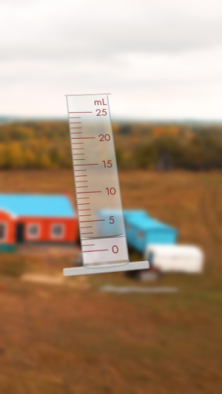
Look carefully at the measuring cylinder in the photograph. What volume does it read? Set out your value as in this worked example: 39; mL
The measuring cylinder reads 2; mL
